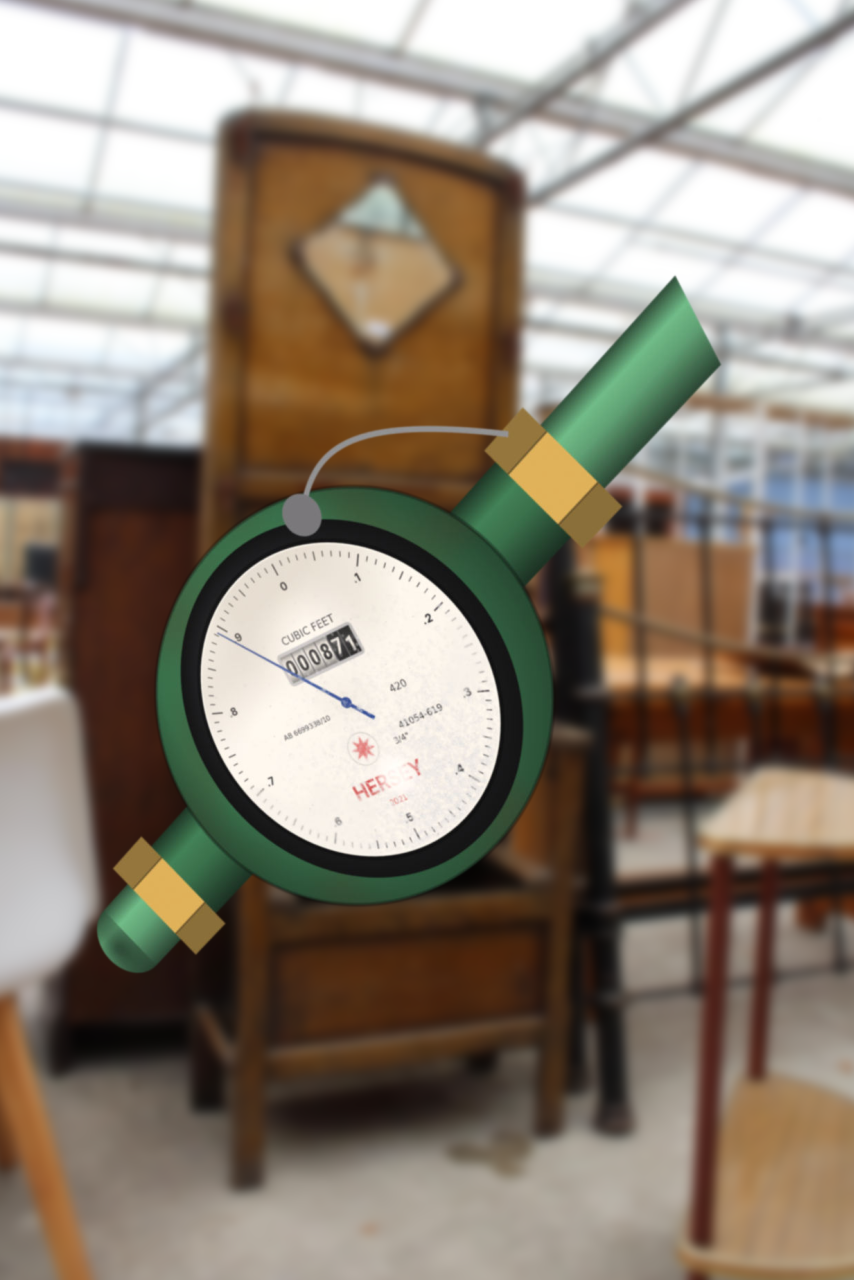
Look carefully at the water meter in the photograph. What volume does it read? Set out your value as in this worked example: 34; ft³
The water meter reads 870.89; ft³
